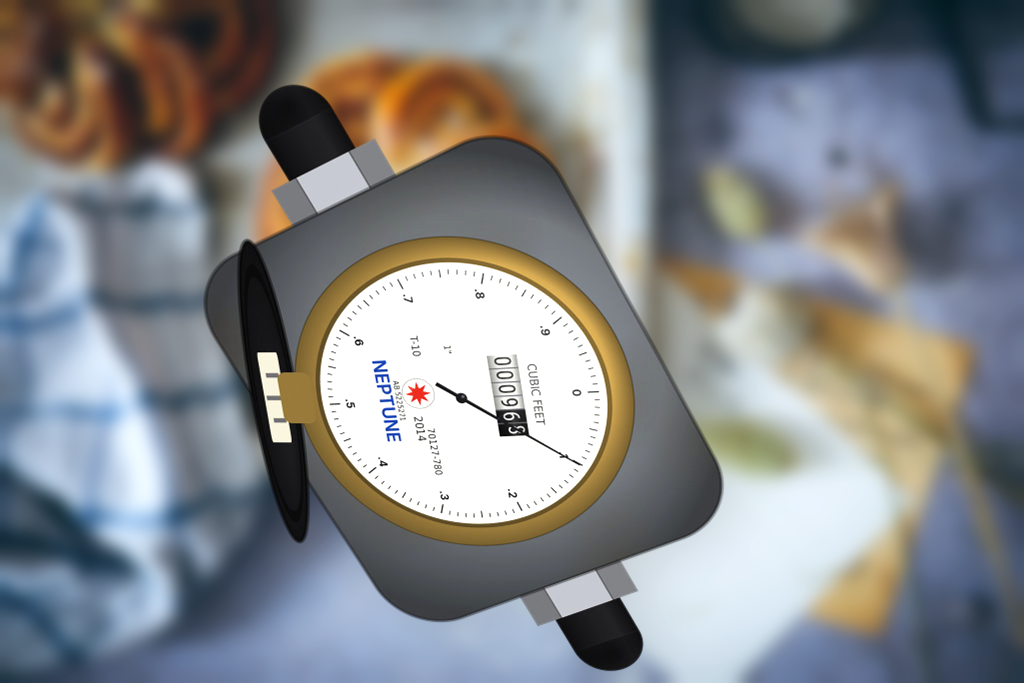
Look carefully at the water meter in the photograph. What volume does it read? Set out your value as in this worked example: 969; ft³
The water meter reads 968.10; ft³
